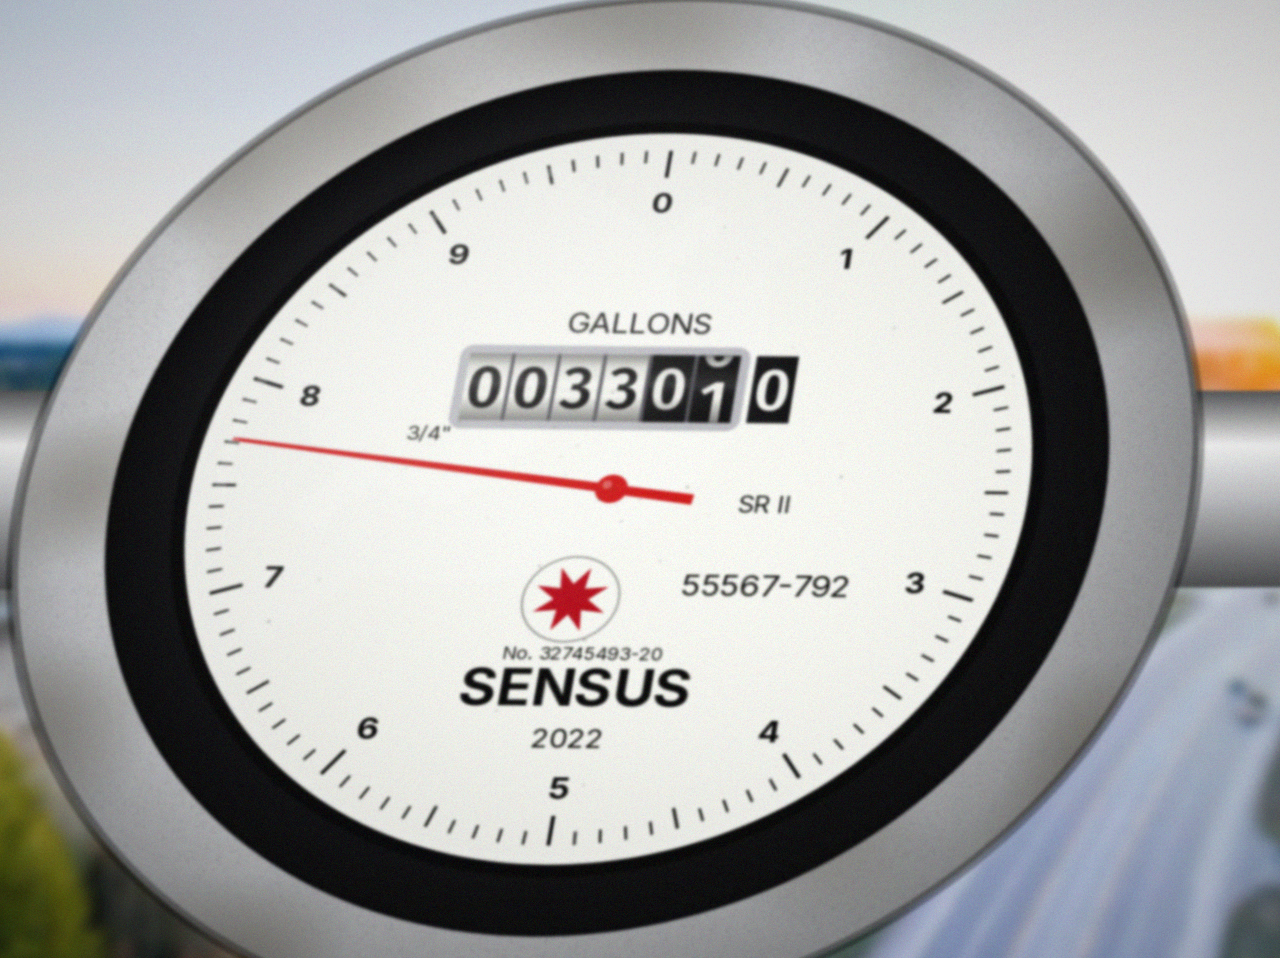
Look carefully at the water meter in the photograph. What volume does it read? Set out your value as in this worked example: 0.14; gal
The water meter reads 33007.7; gal
